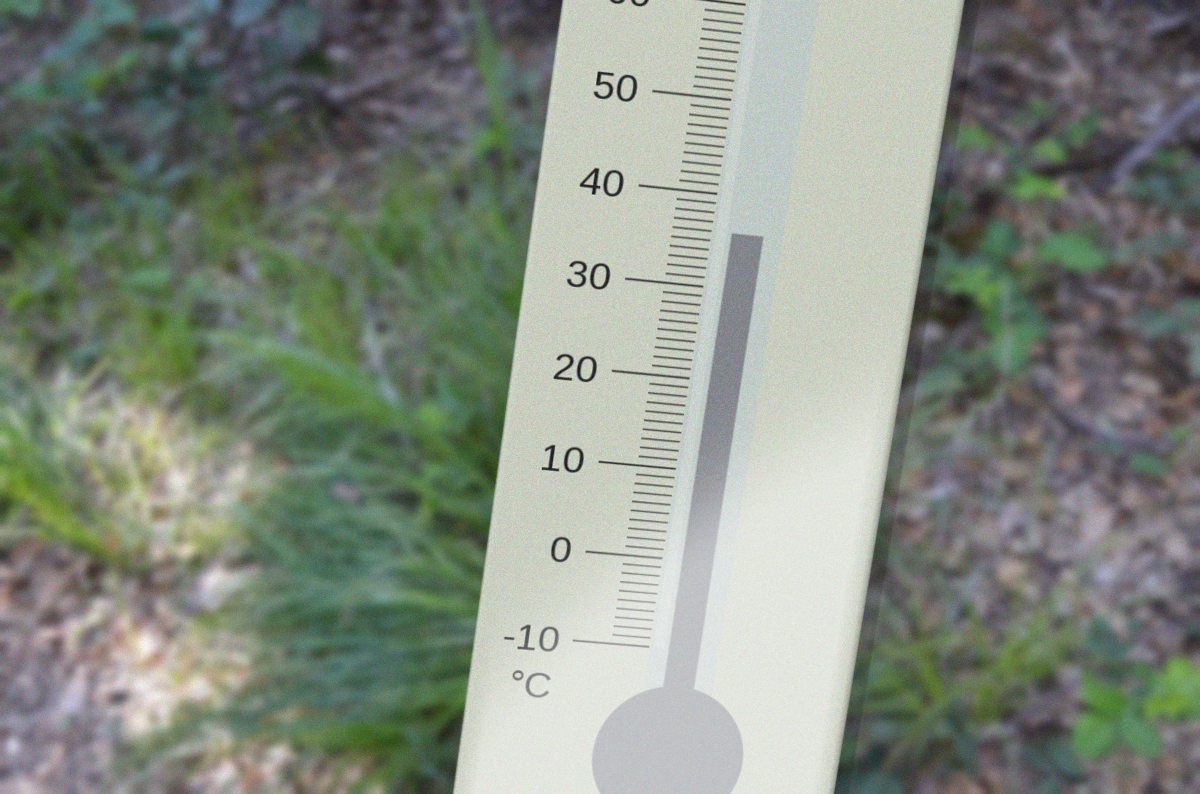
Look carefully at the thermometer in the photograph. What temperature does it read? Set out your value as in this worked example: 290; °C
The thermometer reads 36; °C
